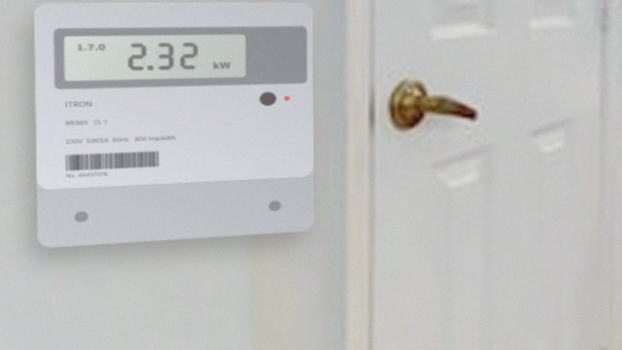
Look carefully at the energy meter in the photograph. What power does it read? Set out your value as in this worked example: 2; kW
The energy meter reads 2.32; kW
